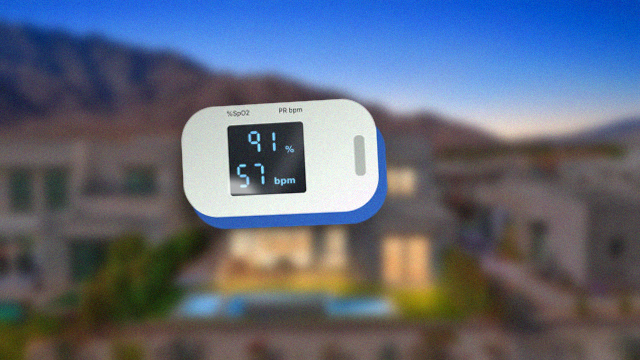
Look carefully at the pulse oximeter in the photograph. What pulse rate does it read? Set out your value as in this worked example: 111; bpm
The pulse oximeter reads 57; bpm
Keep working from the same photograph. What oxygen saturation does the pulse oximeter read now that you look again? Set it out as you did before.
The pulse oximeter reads 91; %
